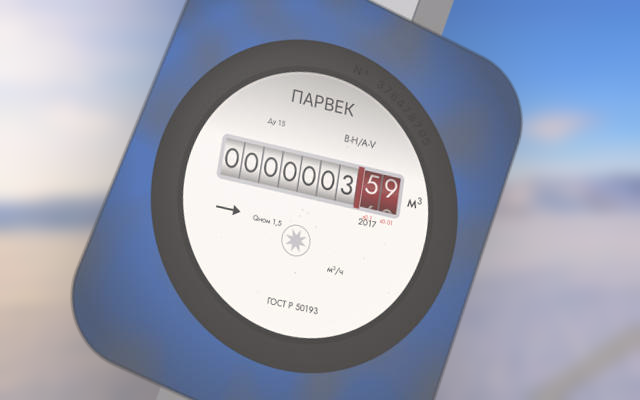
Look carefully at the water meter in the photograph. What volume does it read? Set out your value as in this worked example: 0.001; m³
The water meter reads 3.59; m³
